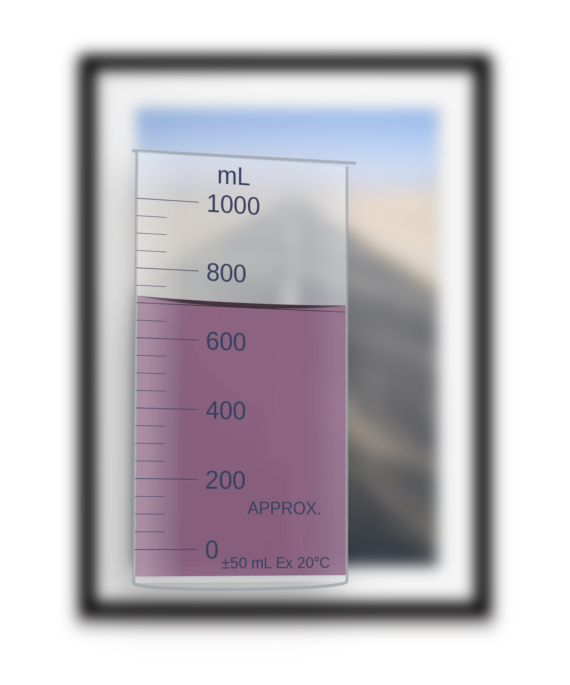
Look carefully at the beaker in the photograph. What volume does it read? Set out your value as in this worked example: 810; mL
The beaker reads 700; mL
